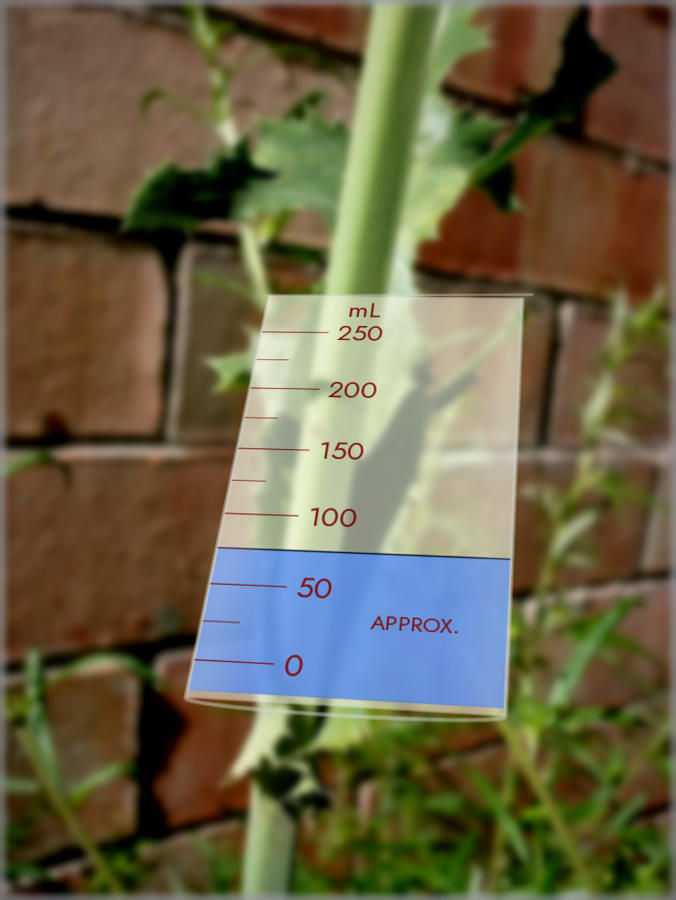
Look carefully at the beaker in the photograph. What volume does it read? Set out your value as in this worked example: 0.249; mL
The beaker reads 75; mL
